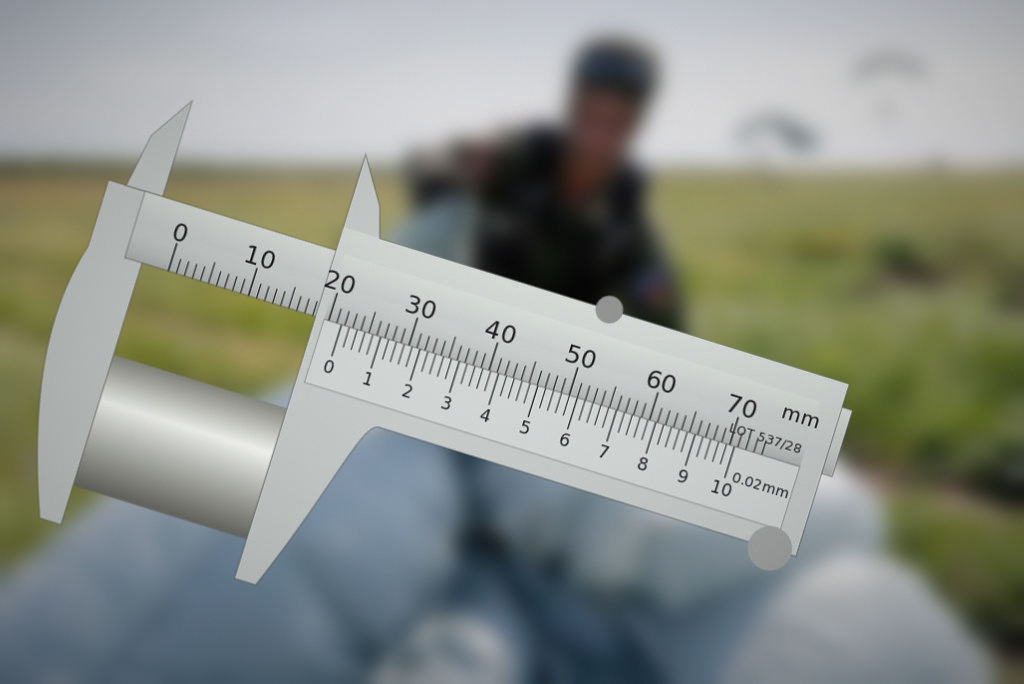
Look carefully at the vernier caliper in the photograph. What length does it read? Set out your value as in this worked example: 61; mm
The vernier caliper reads 21.6; mm
